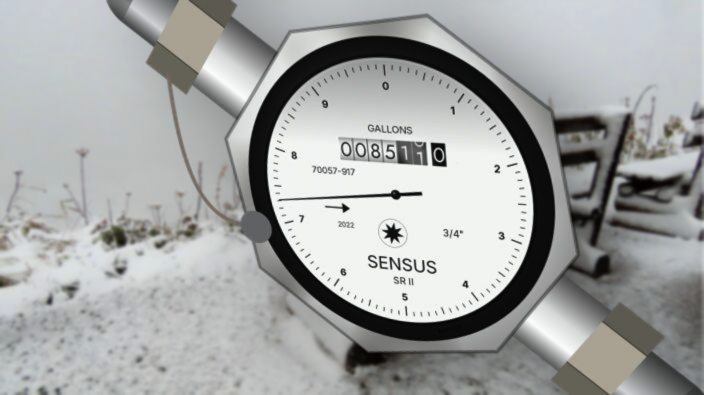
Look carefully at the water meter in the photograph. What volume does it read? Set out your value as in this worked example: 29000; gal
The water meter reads 85107.3; gal
